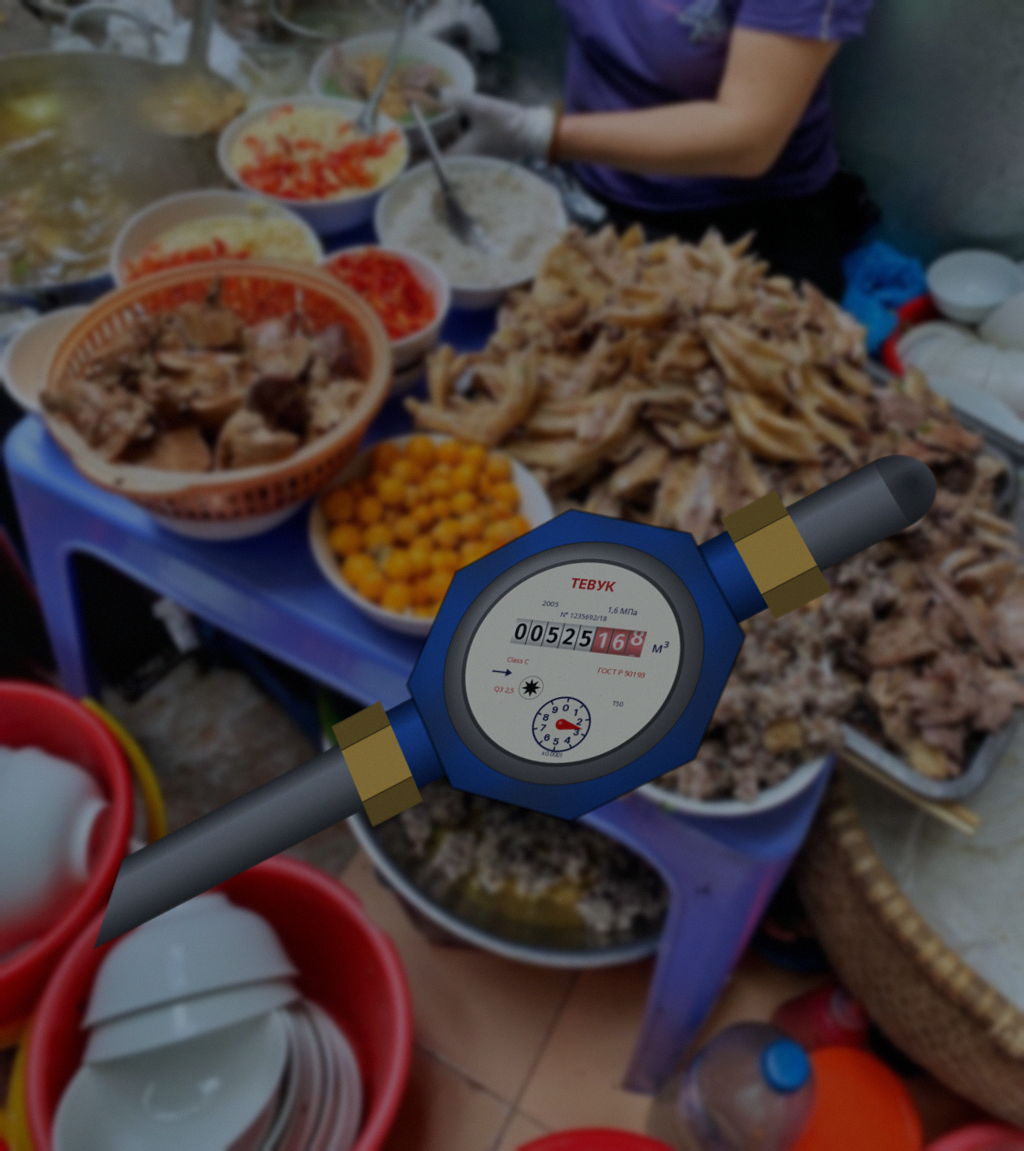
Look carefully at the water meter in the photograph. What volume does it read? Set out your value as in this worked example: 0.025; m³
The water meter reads 525.1682; m³
